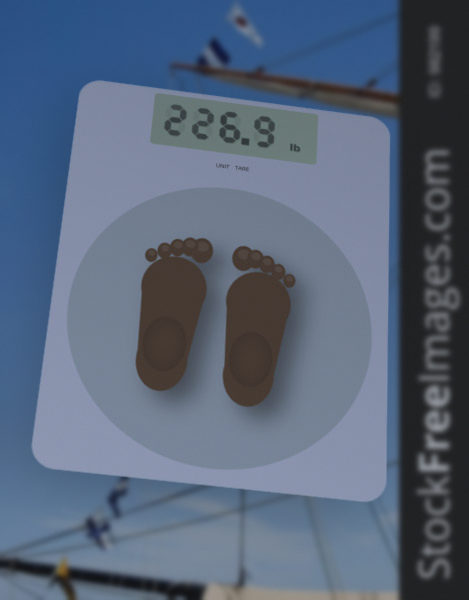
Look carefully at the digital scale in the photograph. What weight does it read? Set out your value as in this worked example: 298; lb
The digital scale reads 226.9; lb
